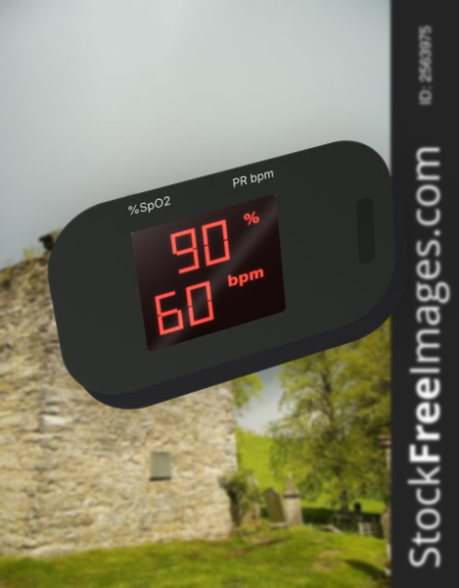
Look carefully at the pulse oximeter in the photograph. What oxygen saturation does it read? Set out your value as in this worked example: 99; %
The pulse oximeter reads 90; %
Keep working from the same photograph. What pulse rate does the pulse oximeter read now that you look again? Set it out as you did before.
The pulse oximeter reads 60; bpm
